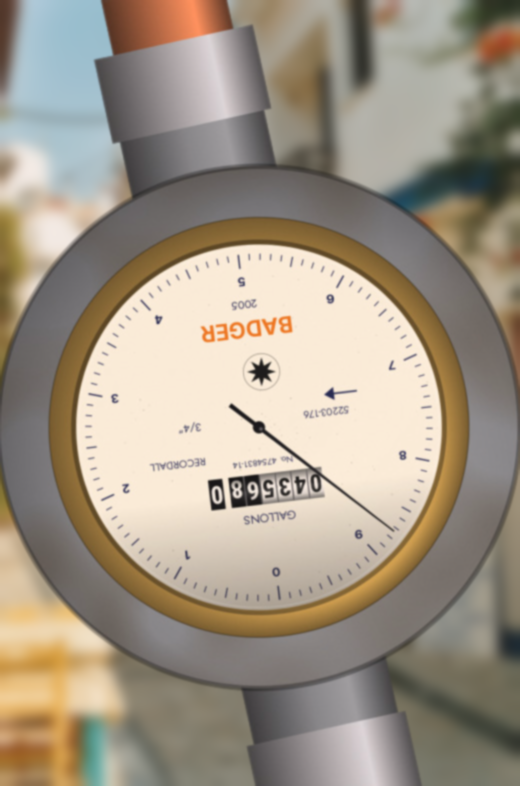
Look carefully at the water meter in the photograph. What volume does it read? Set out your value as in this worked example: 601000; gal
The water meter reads 435678.7; gal
